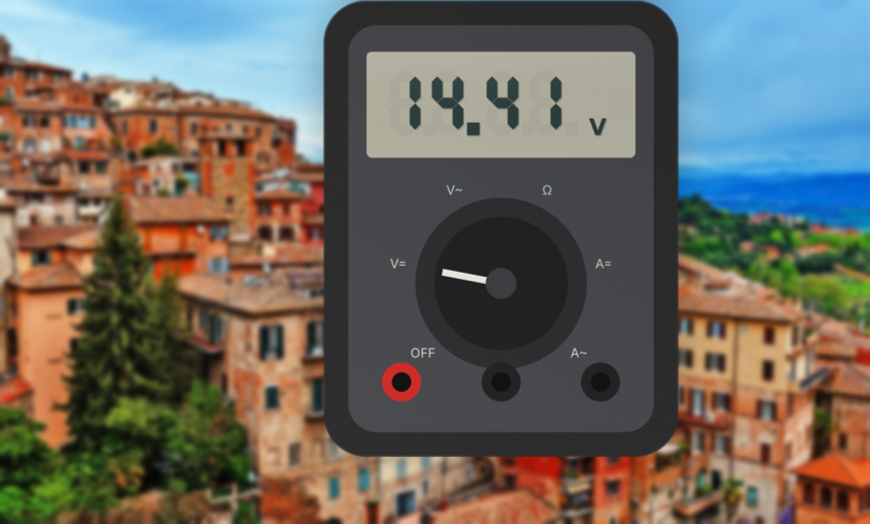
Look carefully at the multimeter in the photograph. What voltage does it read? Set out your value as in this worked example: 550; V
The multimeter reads 14.41; V
